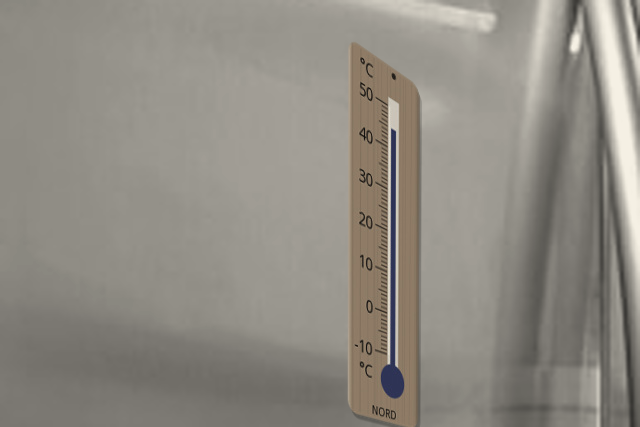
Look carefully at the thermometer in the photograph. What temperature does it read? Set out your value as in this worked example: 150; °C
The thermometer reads 45; °C
